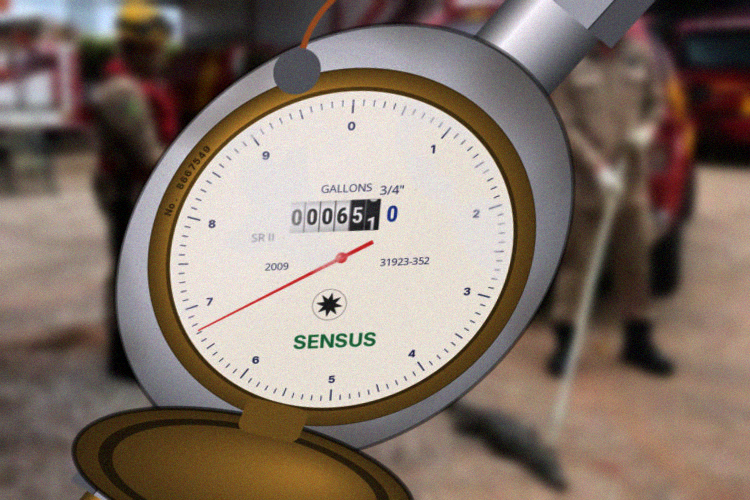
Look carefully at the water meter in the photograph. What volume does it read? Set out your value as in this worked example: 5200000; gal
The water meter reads 6506.7; gal
